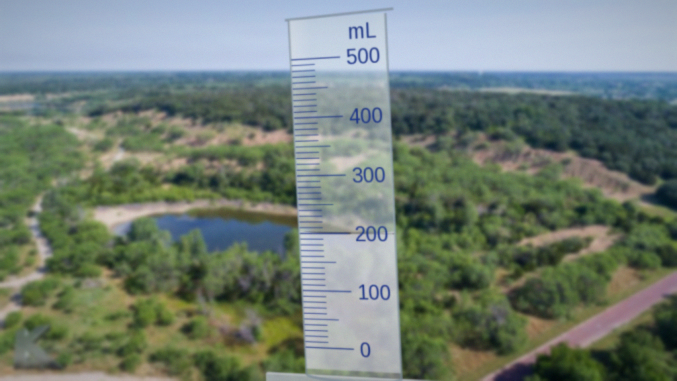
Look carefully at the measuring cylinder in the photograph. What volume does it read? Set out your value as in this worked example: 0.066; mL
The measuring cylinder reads 200; mL
